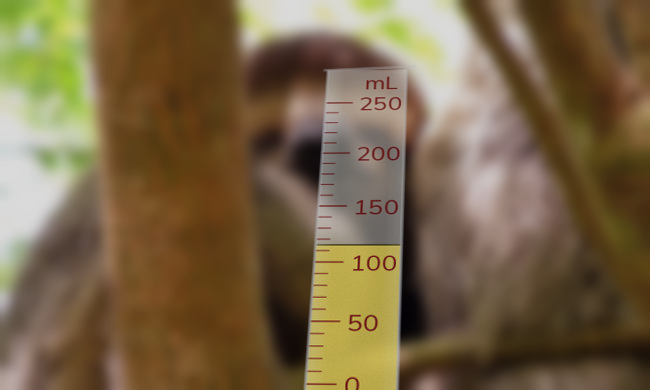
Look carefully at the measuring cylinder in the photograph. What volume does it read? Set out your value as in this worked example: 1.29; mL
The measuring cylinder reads 115; mL
